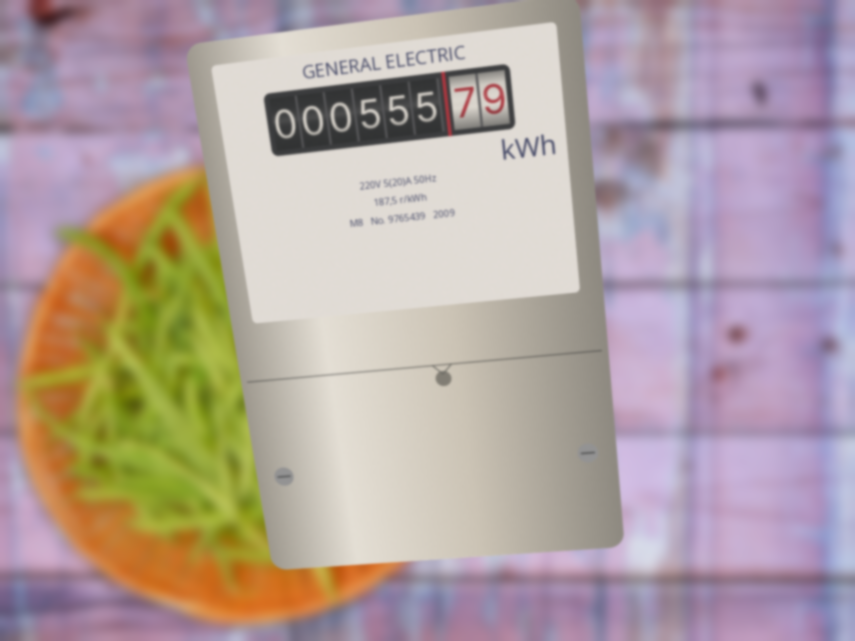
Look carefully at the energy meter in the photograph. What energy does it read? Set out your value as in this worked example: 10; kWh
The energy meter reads 555.79; kWh
